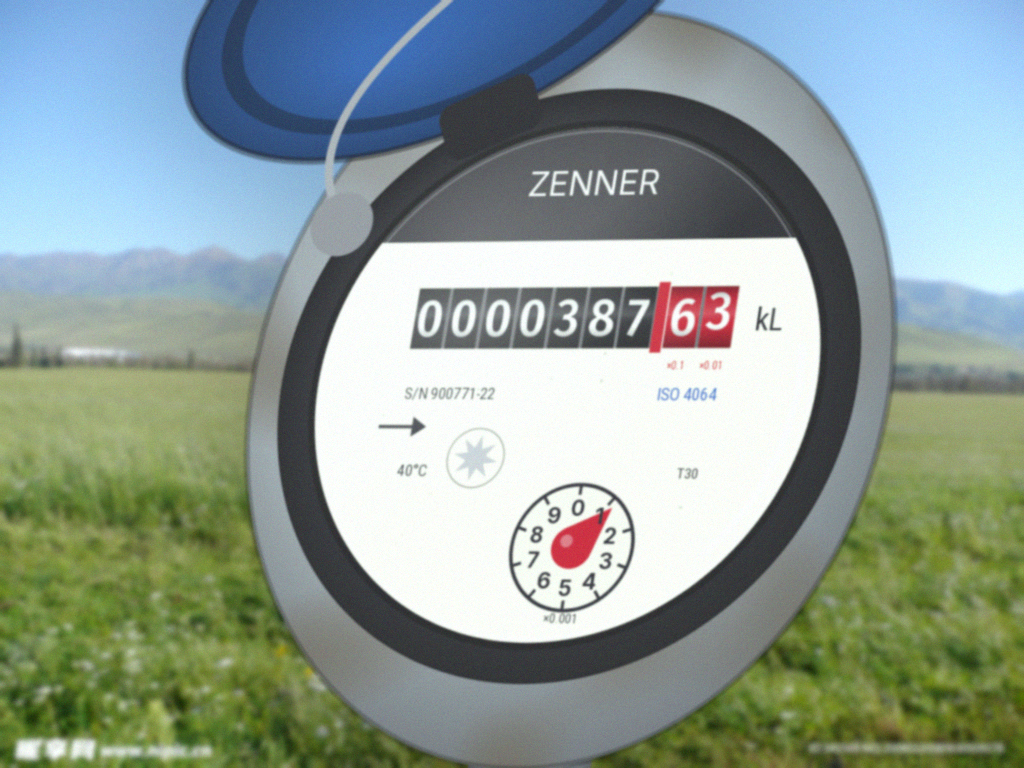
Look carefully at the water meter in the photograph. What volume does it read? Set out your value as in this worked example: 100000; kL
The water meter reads 387.631; kL
